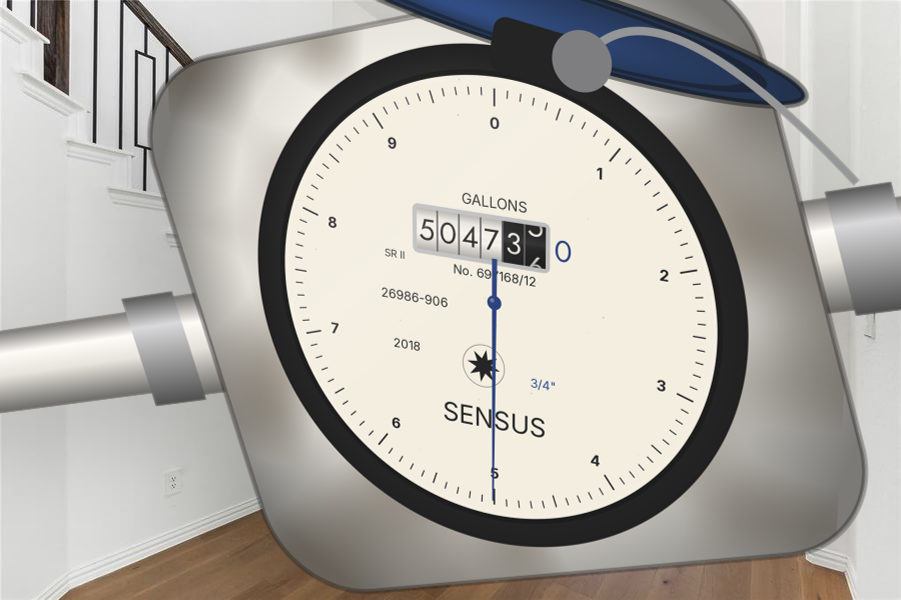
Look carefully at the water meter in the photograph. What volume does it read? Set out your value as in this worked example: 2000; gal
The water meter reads 5047355.0; gal
